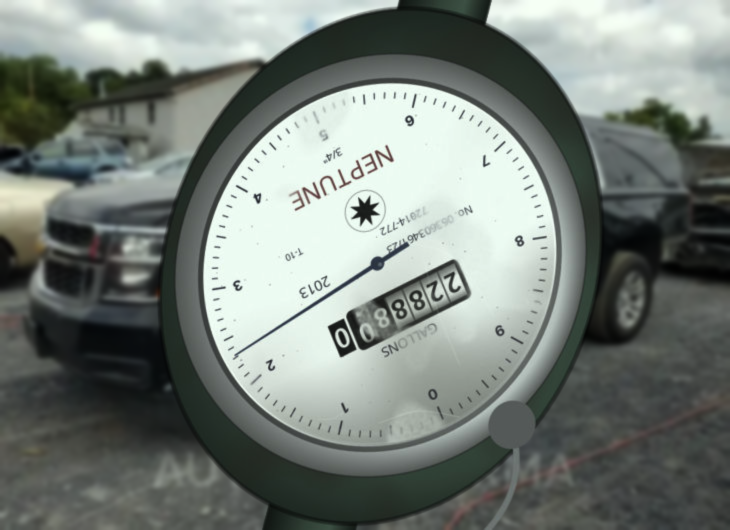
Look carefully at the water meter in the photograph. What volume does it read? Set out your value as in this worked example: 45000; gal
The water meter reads 2288802.3; gal
